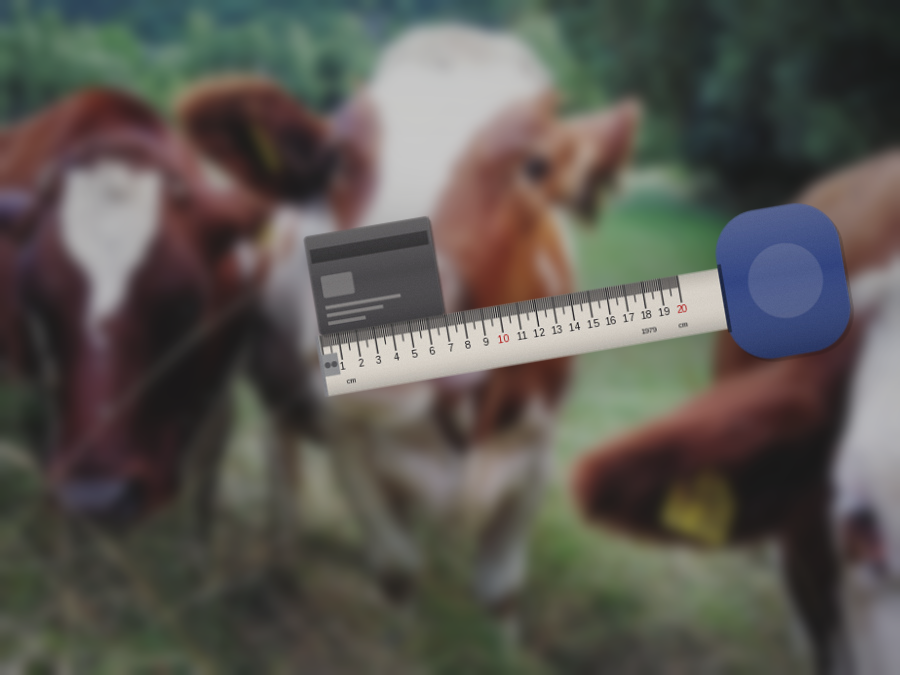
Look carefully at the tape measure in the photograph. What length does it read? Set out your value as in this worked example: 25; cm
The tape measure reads 7; cm
